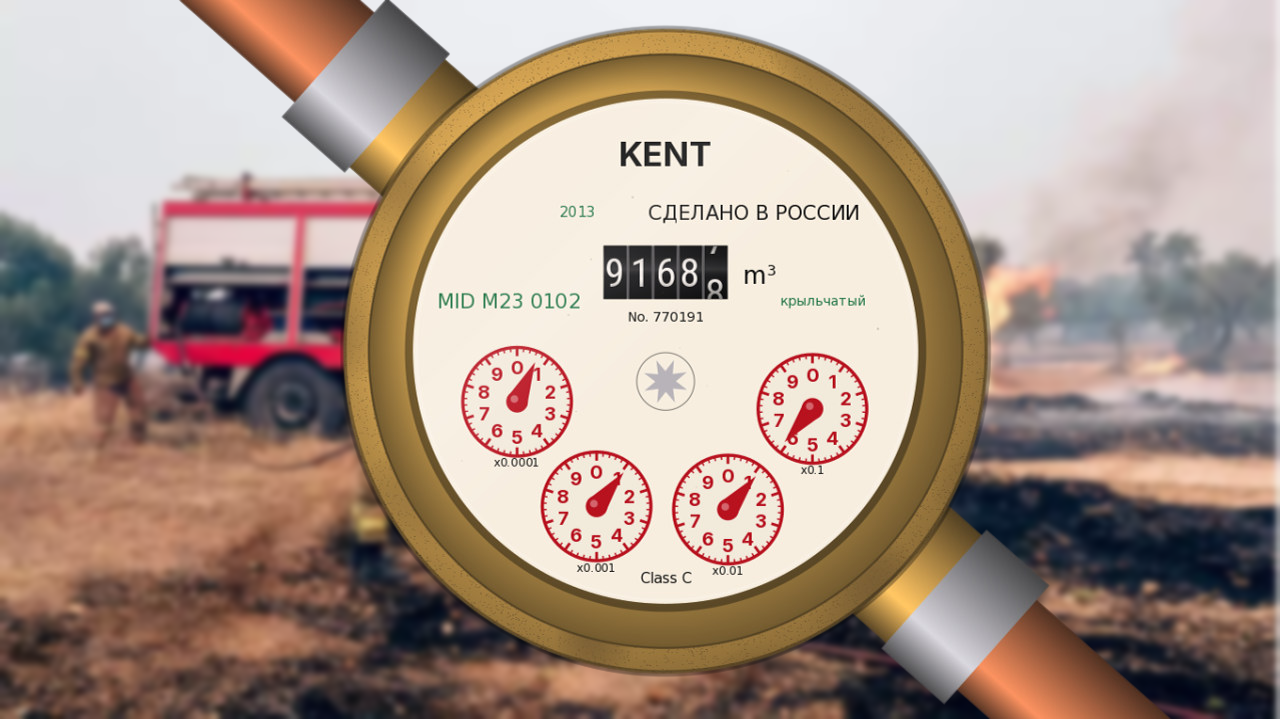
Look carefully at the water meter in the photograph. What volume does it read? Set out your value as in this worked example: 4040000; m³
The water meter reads 91687.6110; m³
